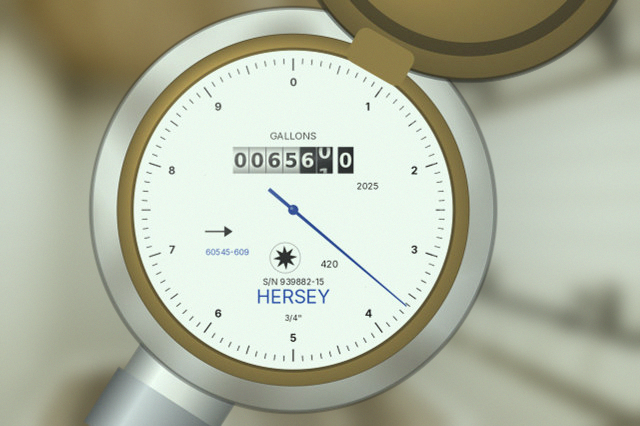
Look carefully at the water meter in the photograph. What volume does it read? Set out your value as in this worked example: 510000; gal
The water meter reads 65603.6; gal
